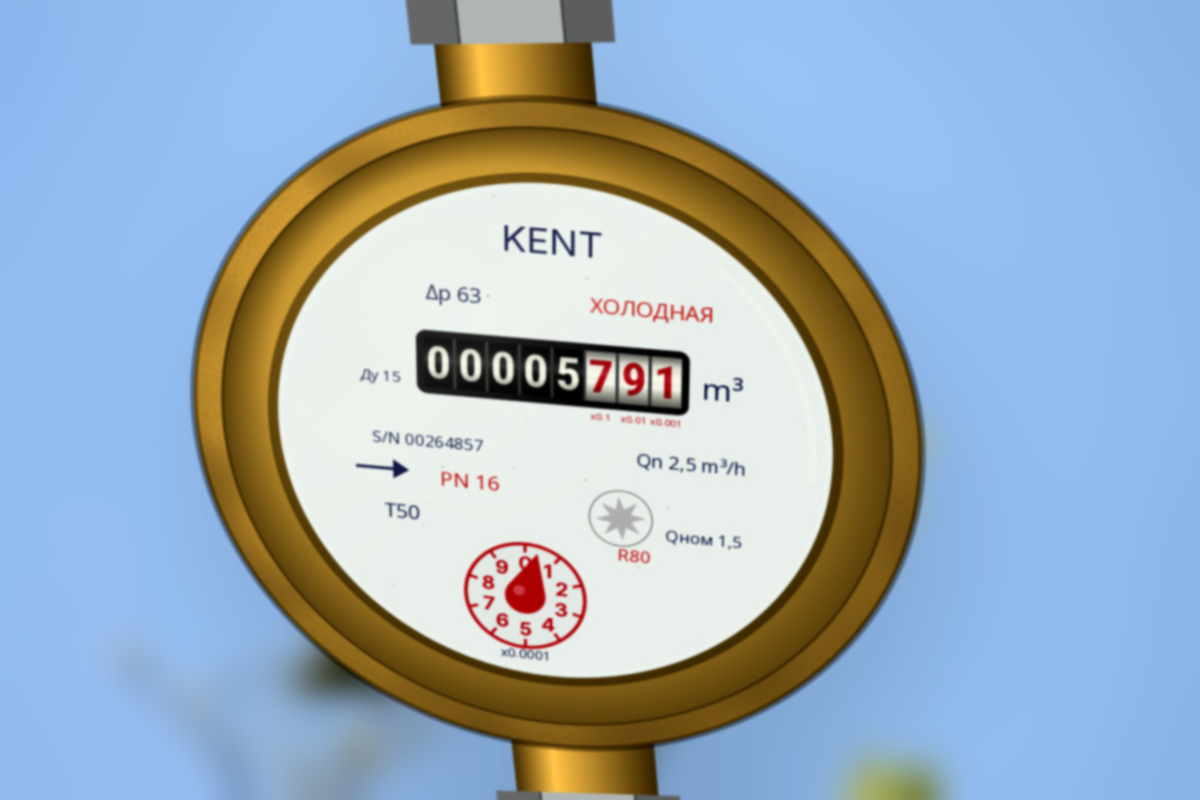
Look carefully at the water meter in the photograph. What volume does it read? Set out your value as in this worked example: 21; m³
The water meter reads 5.7910; m³
